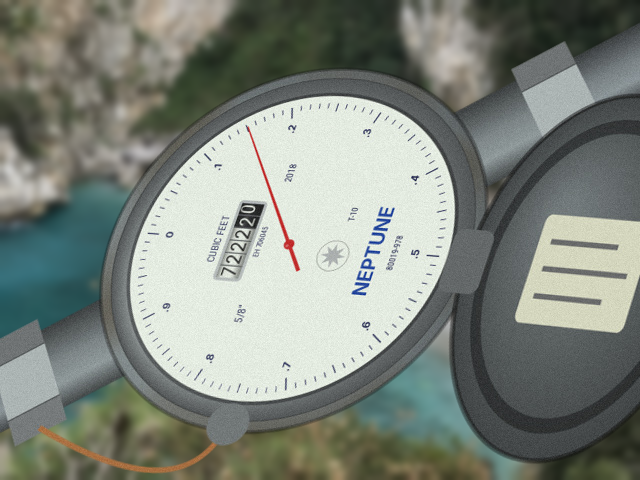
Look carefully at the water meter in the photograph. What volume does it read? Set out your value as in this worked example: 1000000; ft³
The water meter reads 722220.15; ft³
